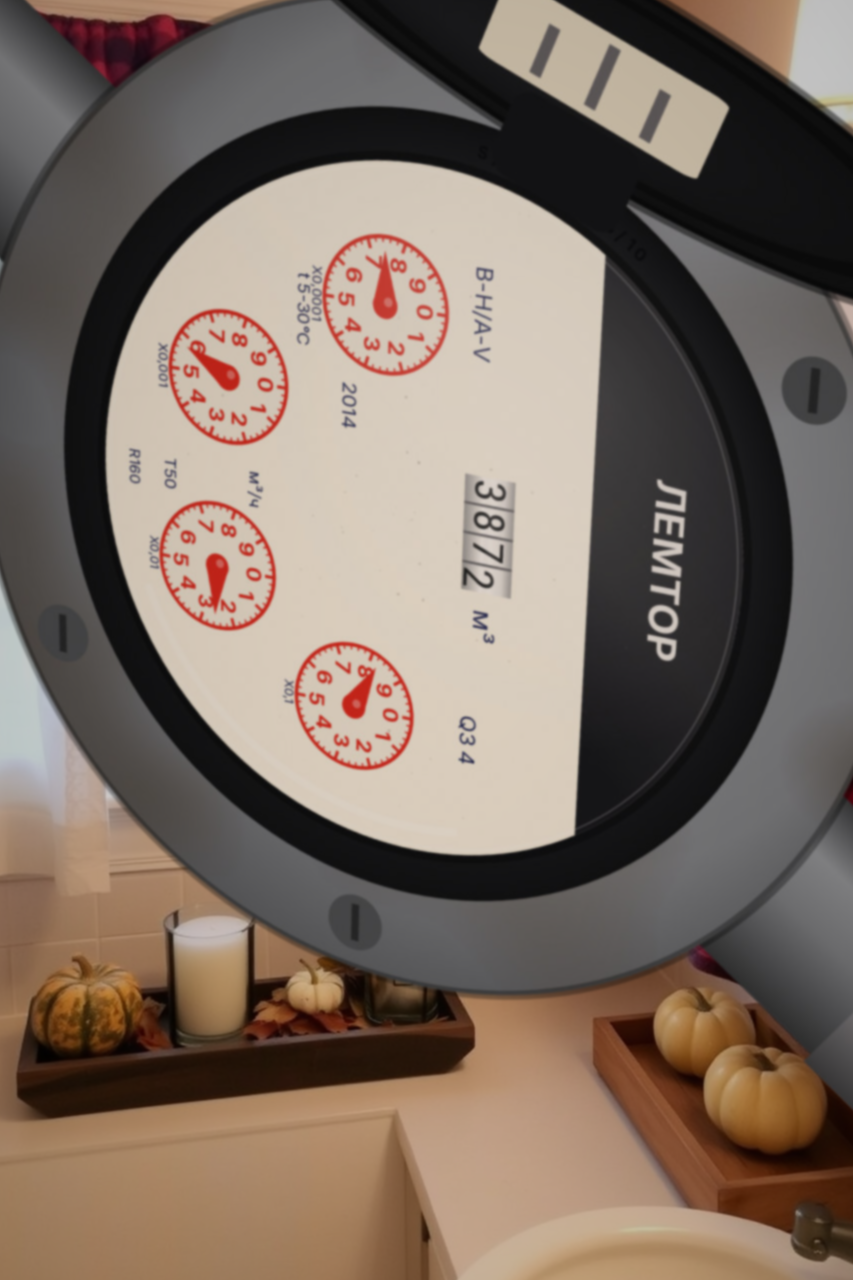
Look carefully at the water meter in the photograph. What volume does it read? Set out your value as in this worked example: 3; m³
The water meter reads 3871.8257; m³
